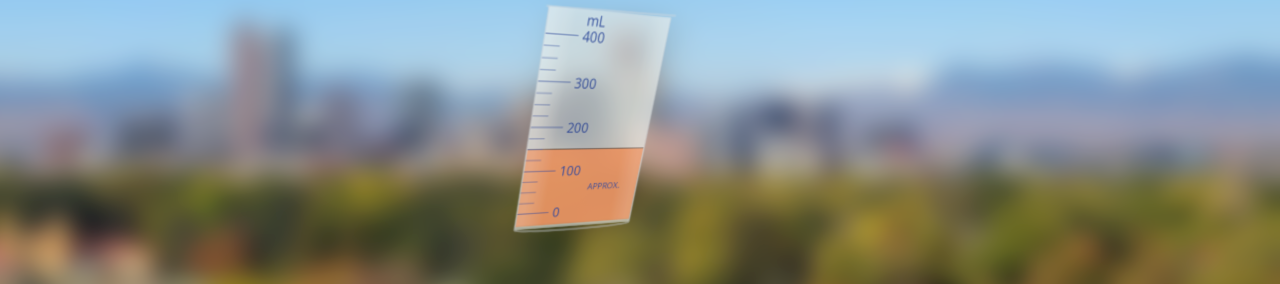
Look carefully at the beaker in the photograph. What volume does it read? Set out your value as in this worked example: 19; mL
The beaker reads 150; mL
